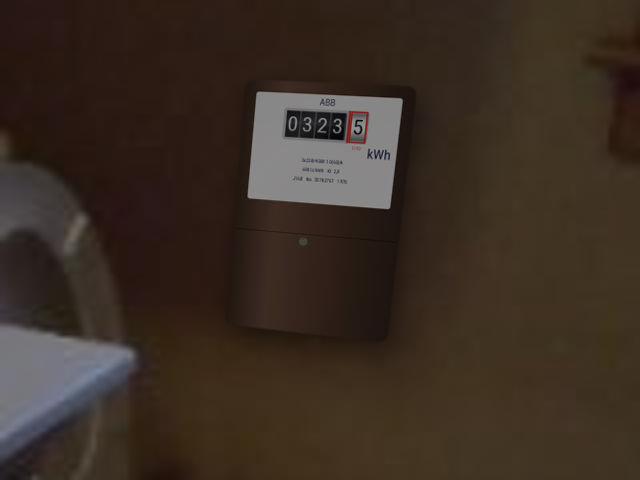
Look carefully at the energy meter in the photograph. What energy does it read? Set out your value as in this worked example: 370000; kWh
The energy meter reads 323.5; kWh
